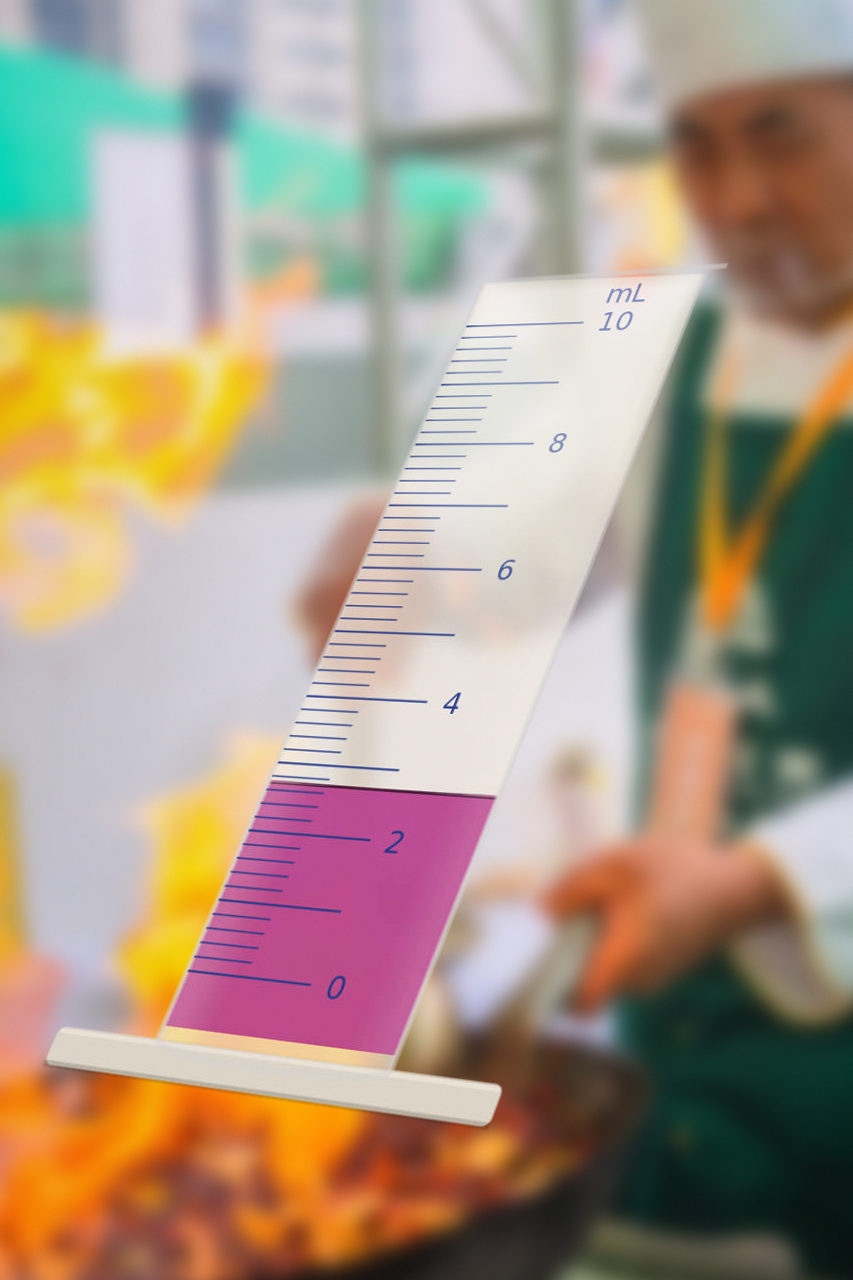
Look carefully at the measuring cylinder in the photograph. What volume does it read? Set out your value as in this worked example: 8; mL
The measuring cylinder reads 2.7; mL
